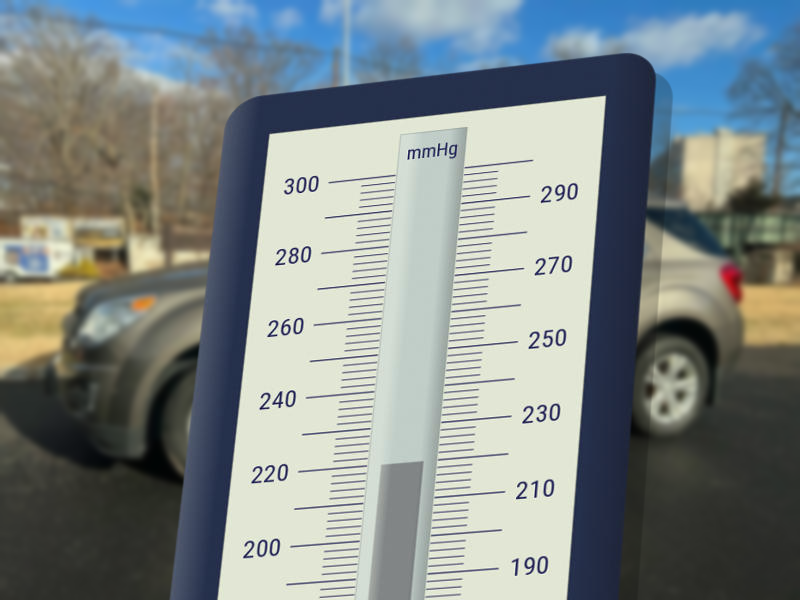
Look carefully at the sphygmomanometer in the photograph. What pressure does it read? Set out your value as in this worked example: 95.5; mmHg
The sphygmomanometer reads 220; mmHg
